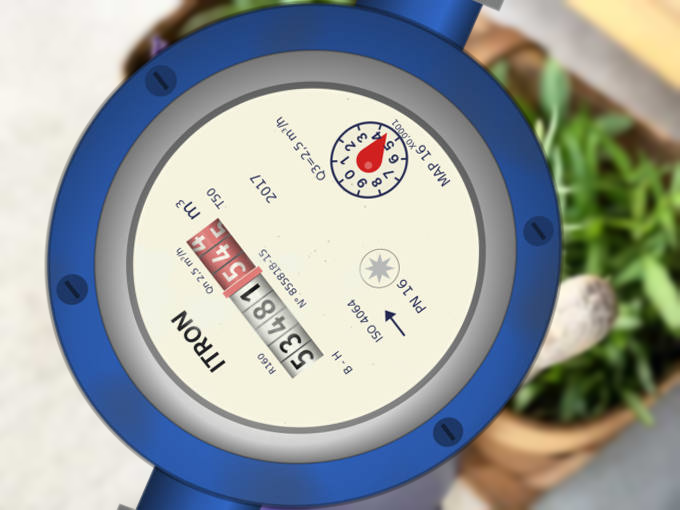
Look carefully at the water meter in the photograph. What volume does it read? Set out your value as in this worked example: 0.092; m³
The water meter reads 53481.5444; m³
